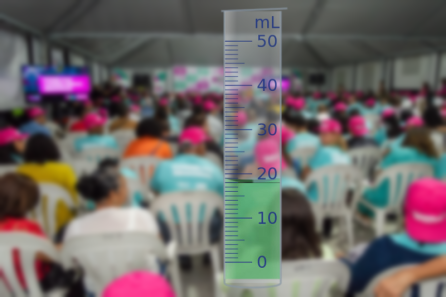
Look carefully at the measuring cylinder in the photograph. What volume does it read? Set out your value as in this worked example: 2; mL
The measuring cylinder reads 18; mL
